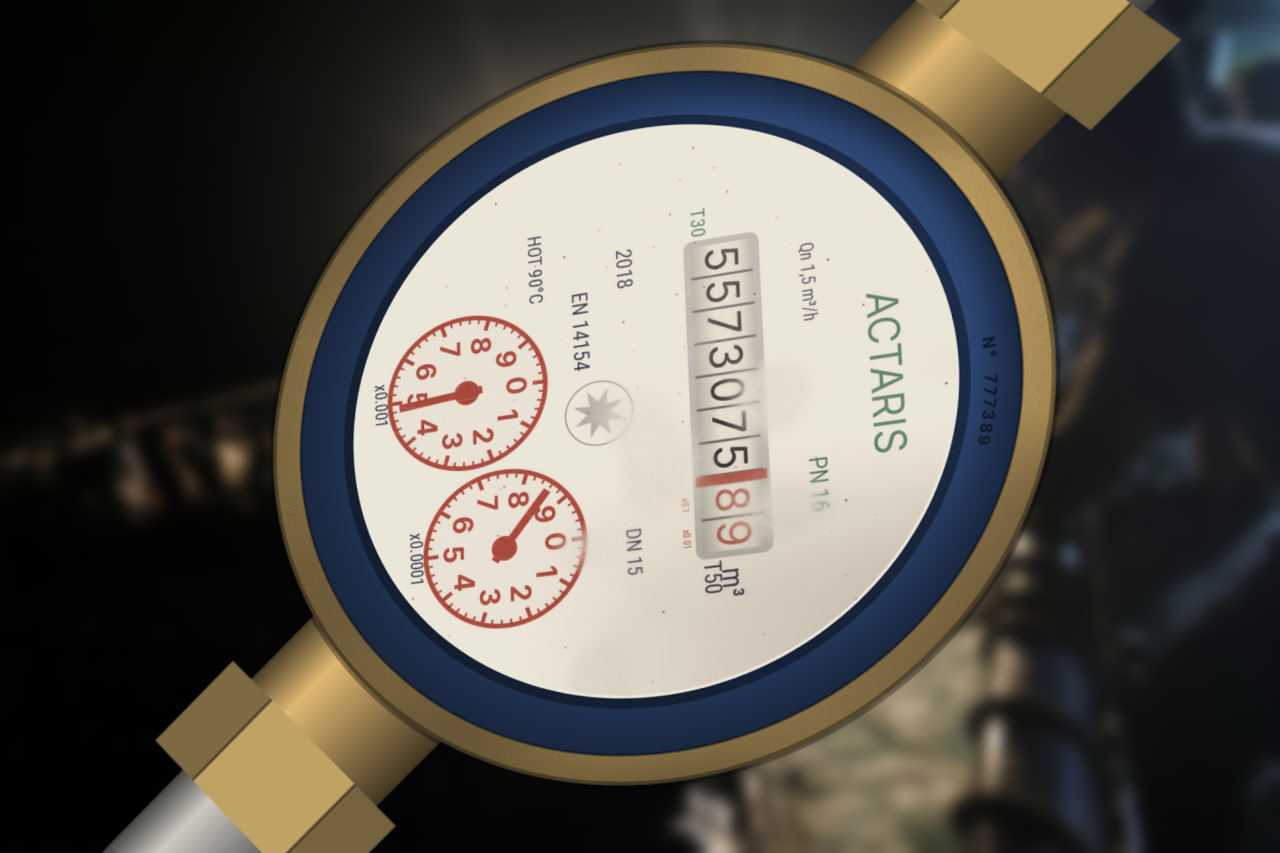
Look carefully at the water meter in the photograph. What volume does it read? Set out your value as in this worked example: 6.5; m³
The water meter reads 5573075.8948; m³
